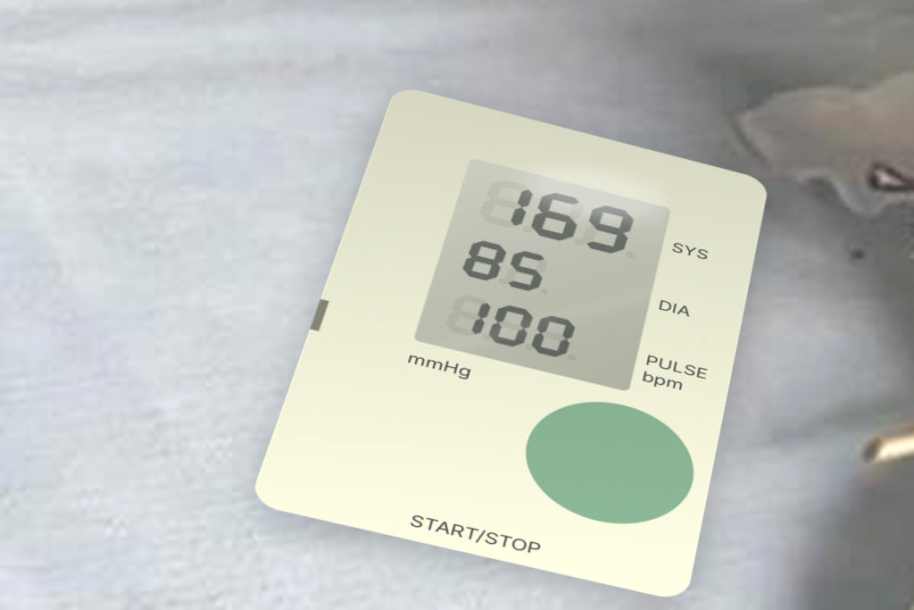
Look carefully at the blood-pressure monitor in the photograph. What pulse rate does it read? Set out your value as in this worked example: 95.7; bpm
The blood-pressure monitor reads 100; bpm
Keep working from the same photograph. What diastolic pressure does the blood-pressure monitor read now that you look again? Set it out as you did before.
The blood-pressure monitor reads 85; mmHg
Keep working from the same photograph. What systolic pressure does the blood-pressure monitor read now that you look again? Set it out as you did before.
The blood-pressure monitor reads 169; mmHg
